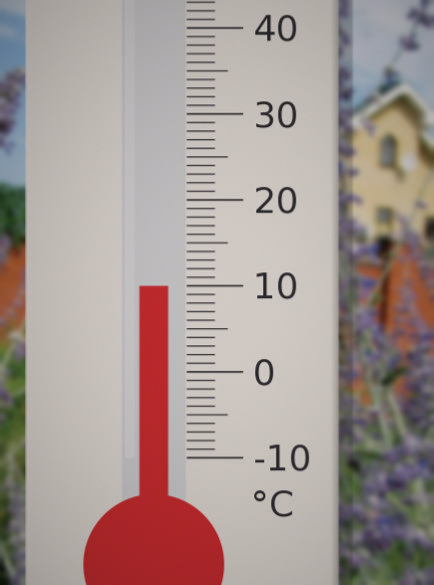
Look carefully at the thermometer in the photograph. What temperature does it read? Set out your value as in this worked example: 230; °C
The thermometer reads 10; °C
